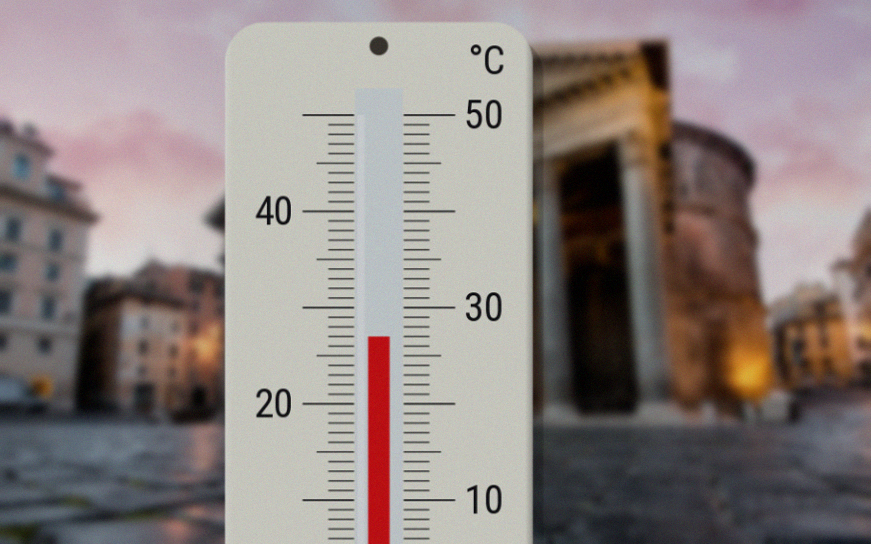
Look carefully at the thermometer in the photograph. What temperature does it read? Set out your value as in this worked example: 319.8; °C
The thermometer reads 27; °C
